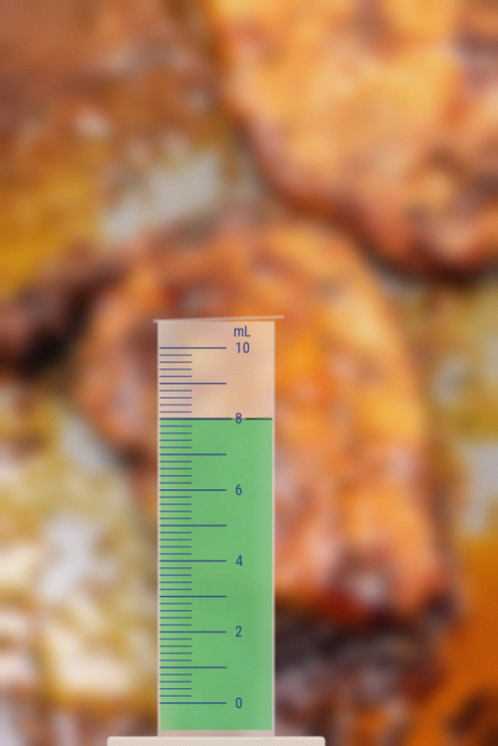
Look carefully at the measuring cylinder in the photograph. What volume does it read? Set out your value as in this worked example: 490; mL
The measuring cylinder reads 8; mL
